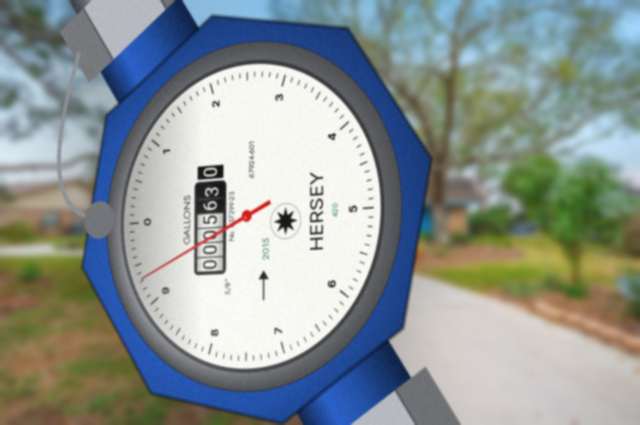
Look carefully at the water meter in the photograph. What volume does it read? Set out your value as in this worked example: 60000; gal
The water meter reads 5629.3; gal
